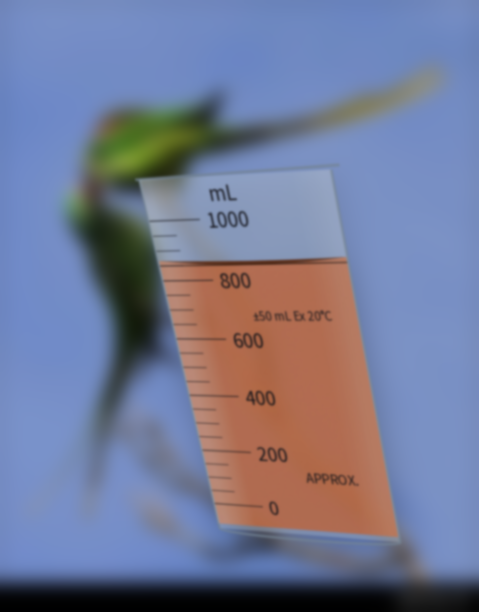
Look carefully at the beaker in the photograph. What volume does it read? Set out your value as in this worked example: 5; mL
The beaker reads 850; mL
